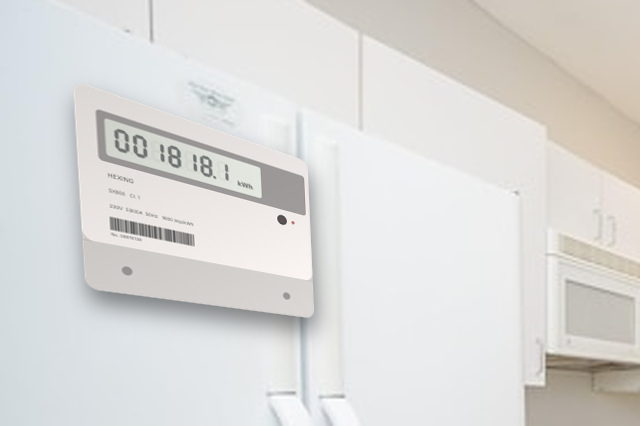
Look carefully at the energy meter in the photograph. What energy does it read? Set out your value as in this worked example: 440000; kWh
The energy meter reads 1818.1; kWh
